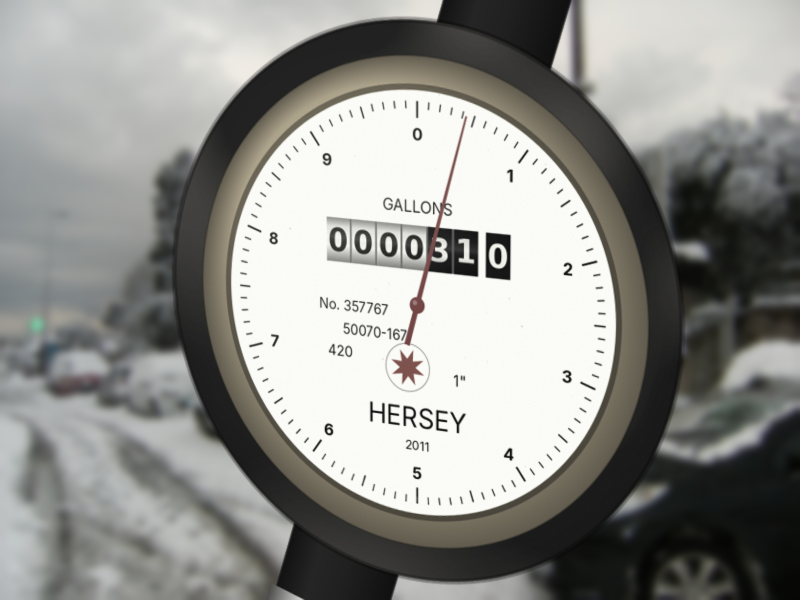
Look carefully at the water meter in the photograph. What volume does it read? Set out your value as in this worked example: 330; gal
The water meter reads 310.4; gal
